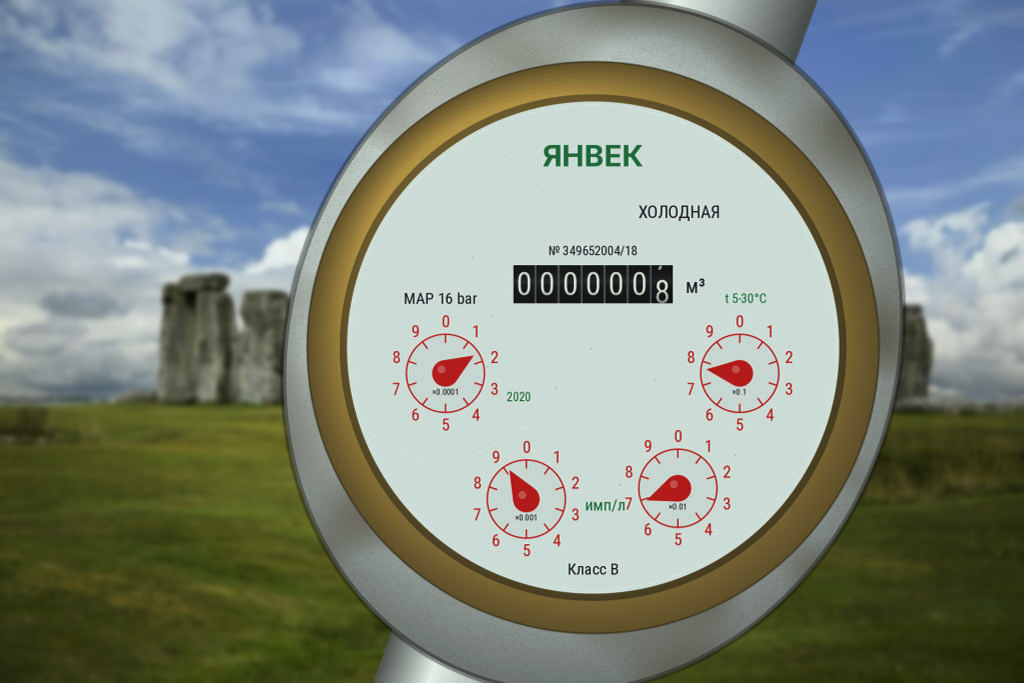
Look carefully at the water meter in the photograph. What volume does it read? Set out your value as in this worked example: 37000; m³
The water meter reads 7.7691; m³
